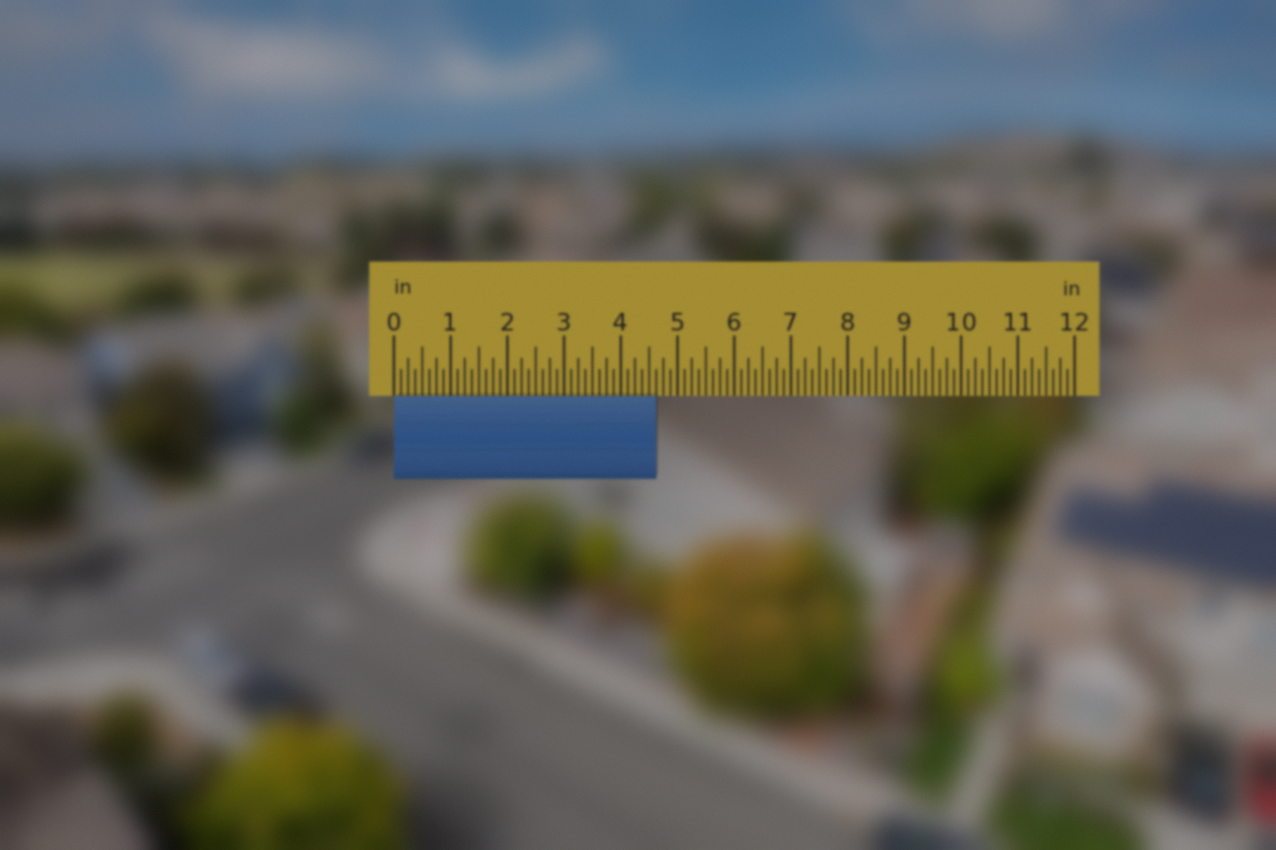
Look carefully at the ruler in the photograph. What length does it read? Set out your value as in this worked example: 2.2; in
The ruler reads 4.625; in
